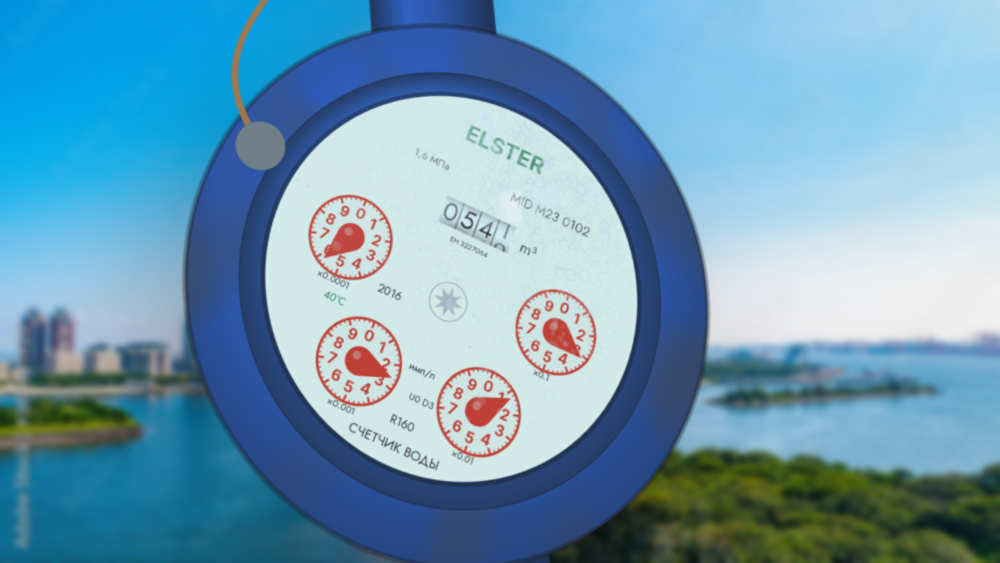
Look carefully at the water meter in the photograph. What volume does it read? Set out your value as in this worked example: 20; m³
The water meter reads 541.3125; m³
